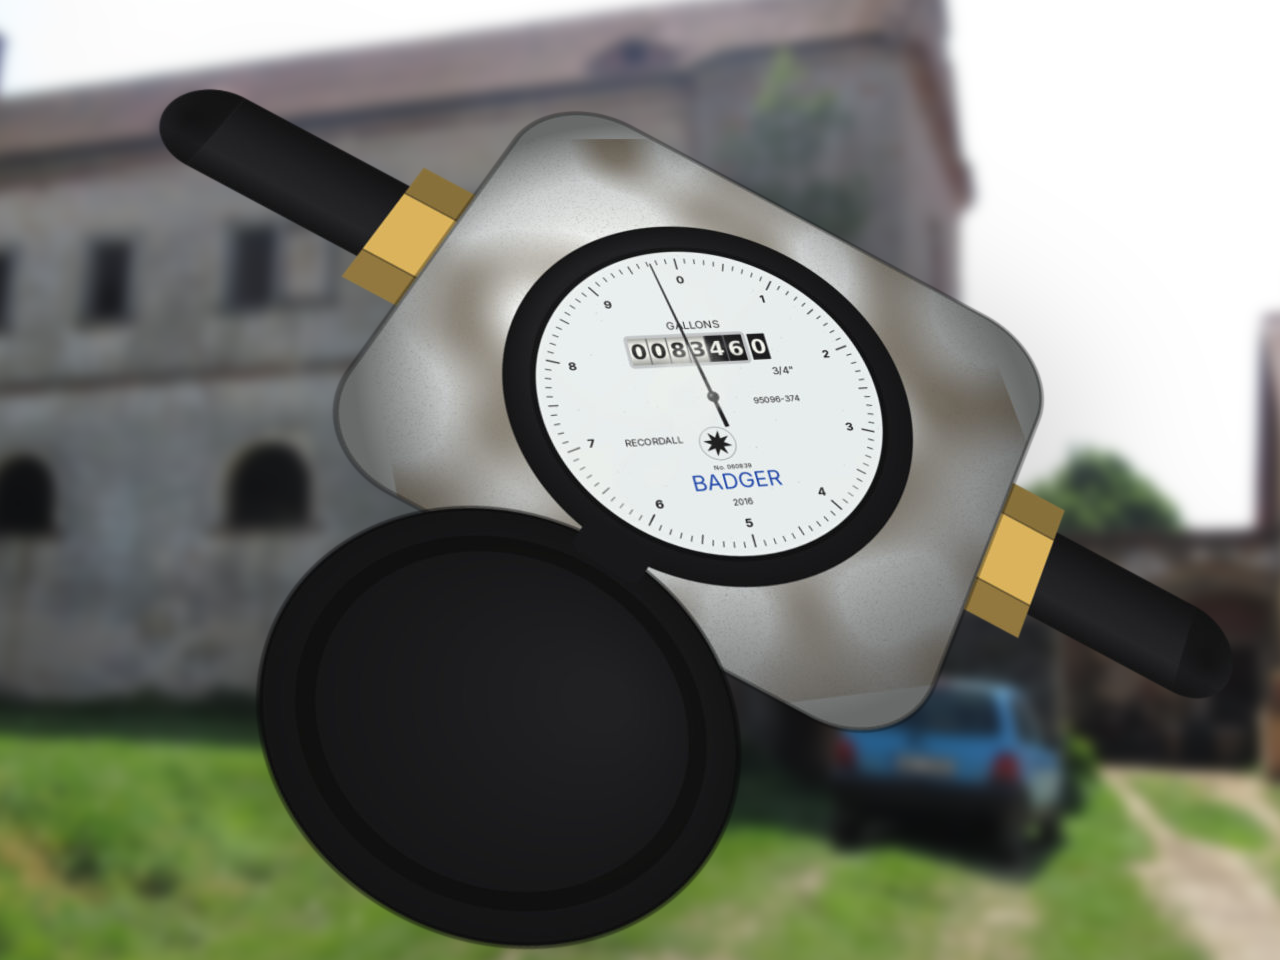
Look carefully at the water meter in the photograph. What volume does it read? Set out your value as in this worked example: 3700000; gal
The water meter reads 83459.7; gal
